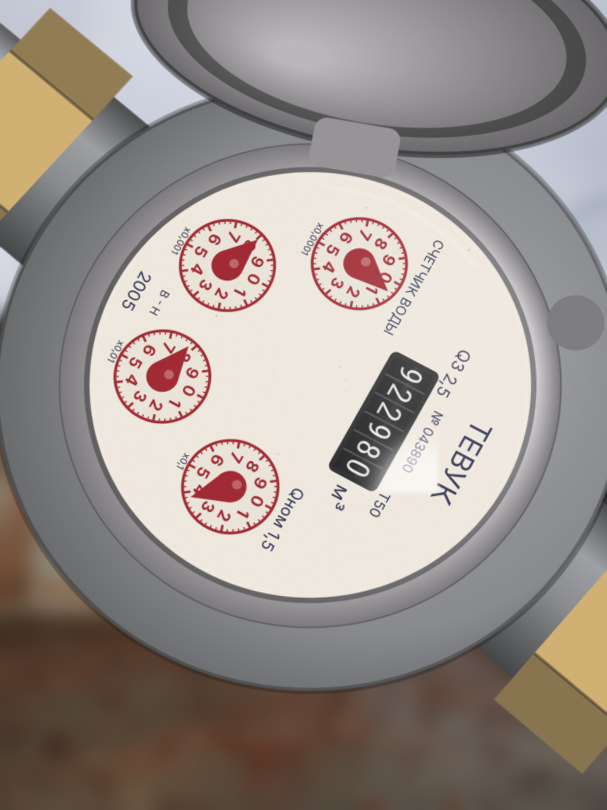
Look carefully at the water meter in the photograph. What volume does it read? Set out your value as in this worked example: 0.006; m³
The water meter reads 922980.3780; m³
